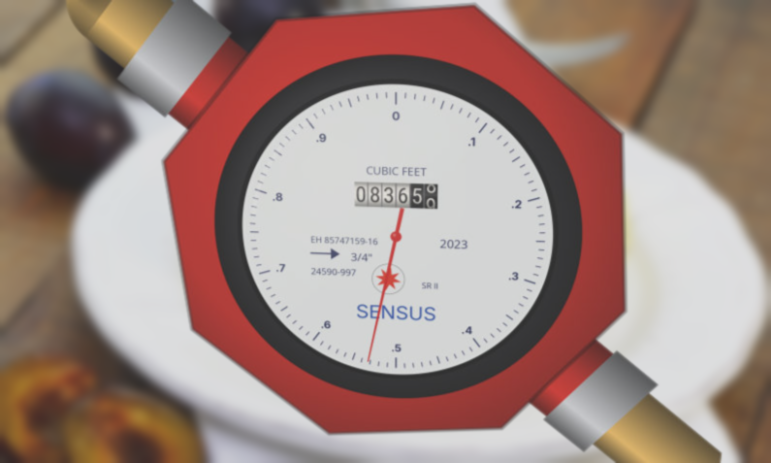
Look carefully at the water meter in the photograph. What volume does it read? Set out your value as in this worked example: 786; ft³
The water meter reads 83658.53; ft³
